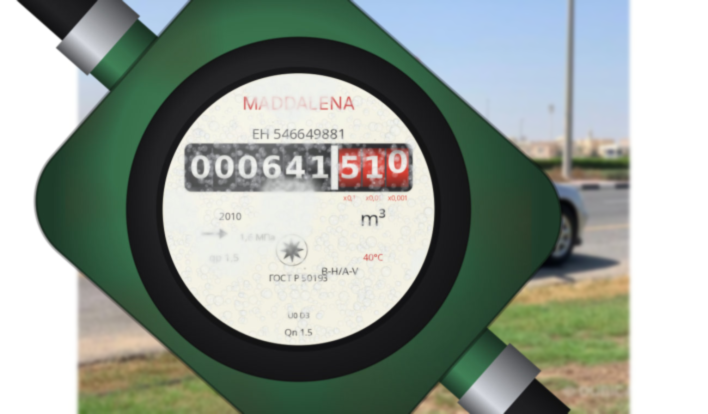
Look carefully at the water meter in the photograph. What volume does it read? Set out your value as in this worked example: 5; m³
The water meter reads 641.510; m³
